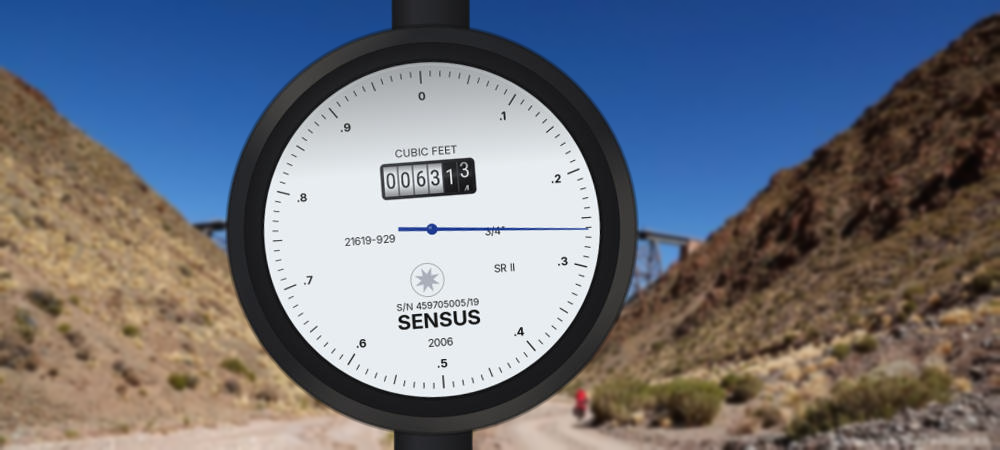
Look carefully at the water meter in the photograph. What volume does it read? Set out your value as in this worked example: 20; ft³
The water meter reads 6313.26; ft³
